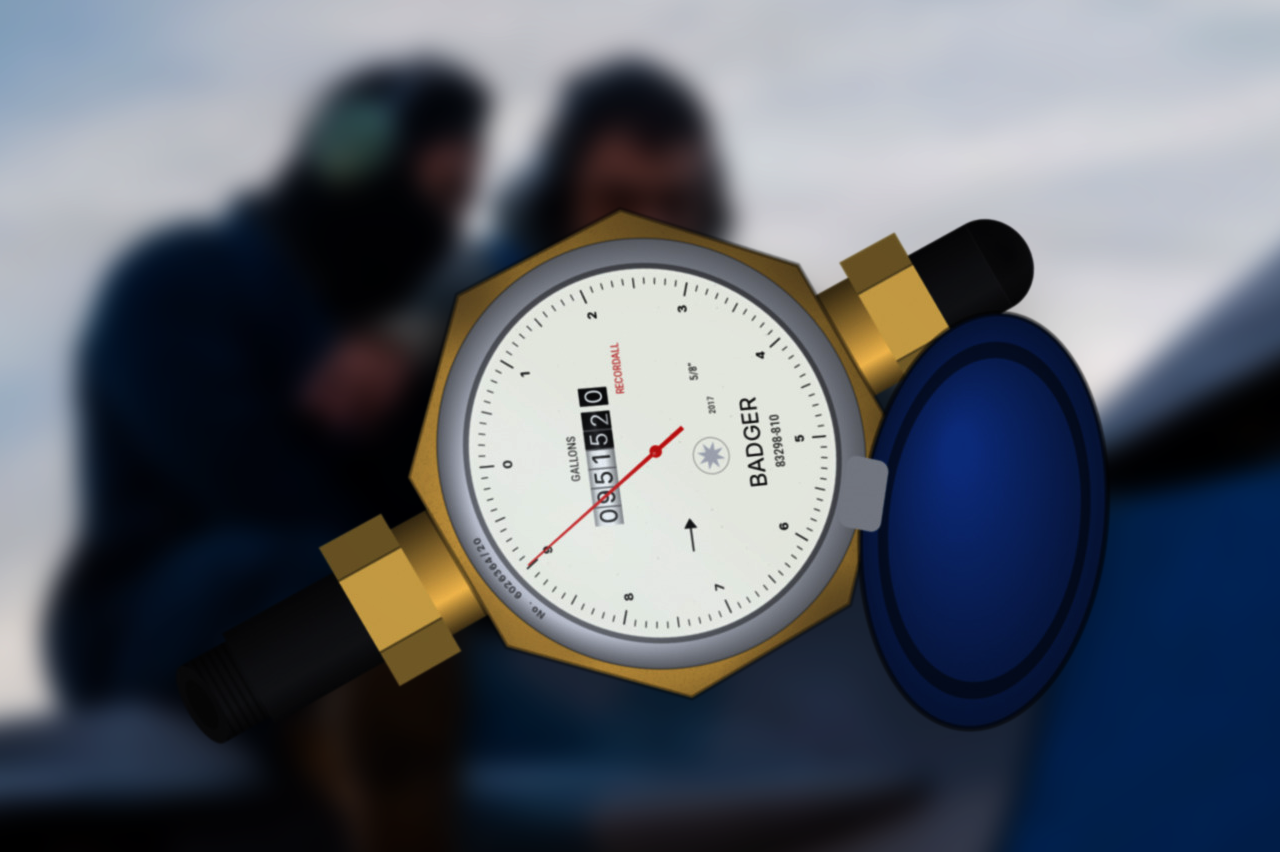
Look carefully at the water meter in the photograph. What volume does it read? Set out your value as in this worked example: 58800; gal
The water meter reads 951519.0; gal
